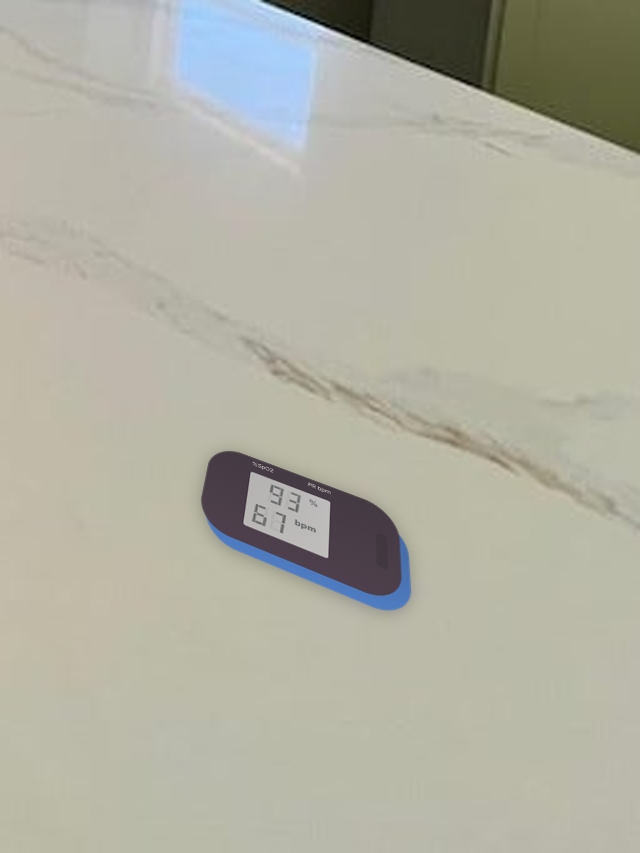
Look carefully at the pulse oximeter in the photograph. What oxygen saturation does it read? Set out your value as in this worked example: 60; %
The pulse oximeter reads 93; %
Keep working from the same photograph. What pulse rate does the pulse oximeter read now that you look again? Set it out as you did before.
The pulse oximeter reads 67; bpm
